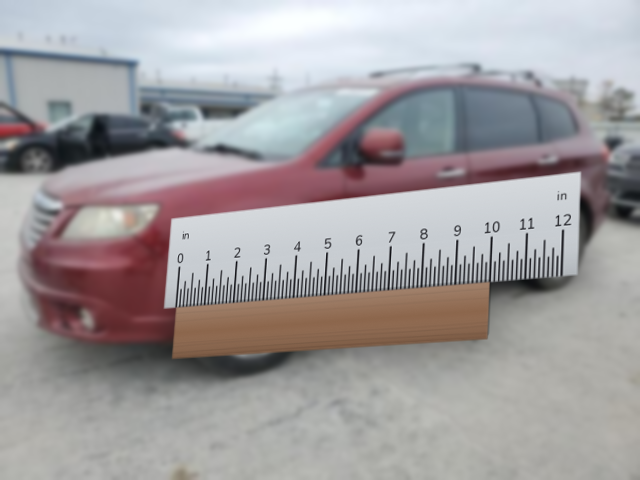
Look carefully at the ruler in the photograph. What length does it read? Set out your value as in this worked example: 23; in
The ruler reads 10; in
